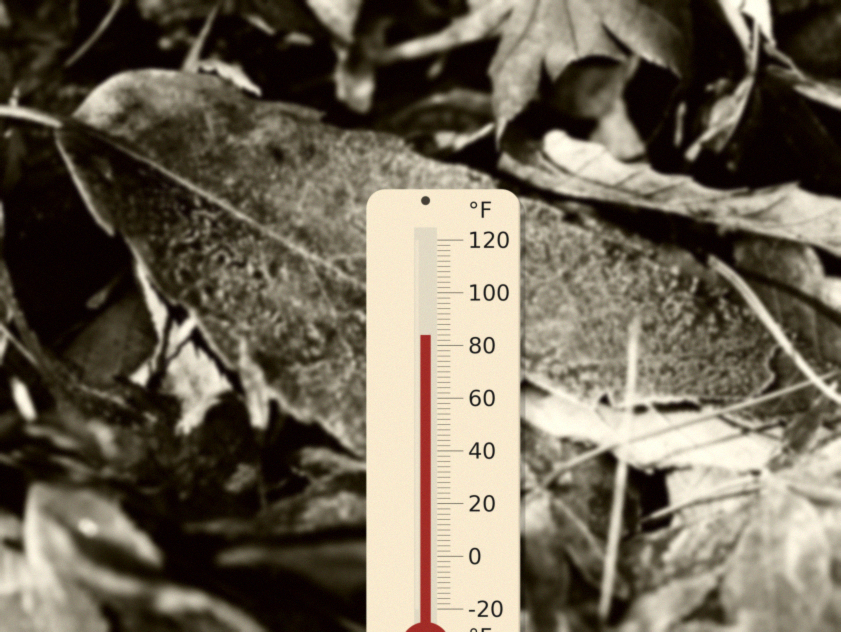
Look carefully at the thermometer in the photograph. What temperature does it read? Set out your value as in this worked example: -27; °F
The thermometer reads 84; °F
